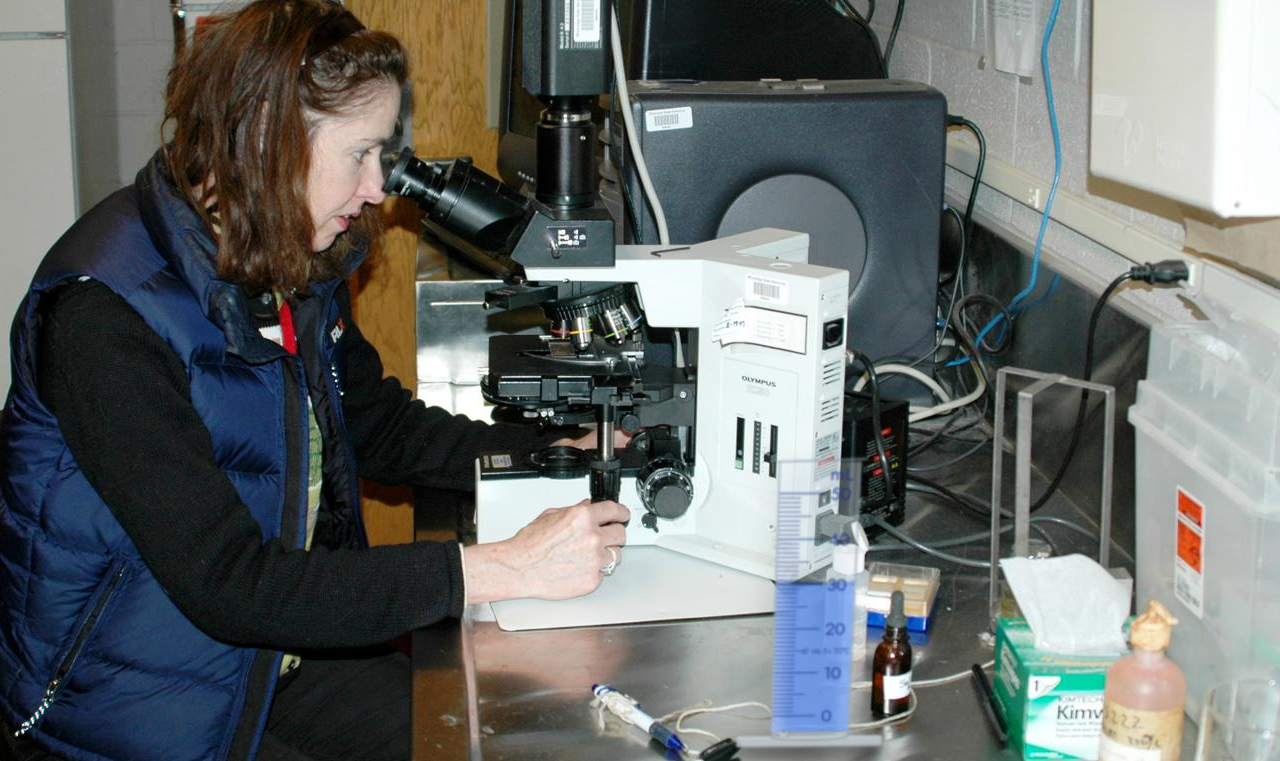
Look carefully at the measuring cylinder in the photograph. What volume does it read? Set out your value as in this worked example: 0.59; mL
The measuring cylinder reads 30; mL
